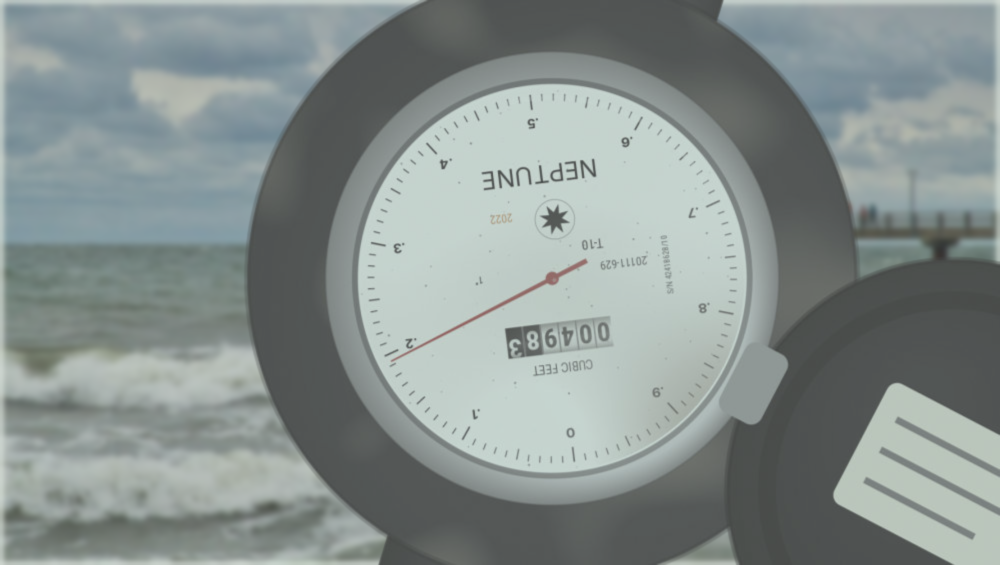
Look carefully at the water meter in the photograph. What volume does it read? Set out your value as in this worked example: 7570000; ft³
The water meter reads 4983.19; ft³
